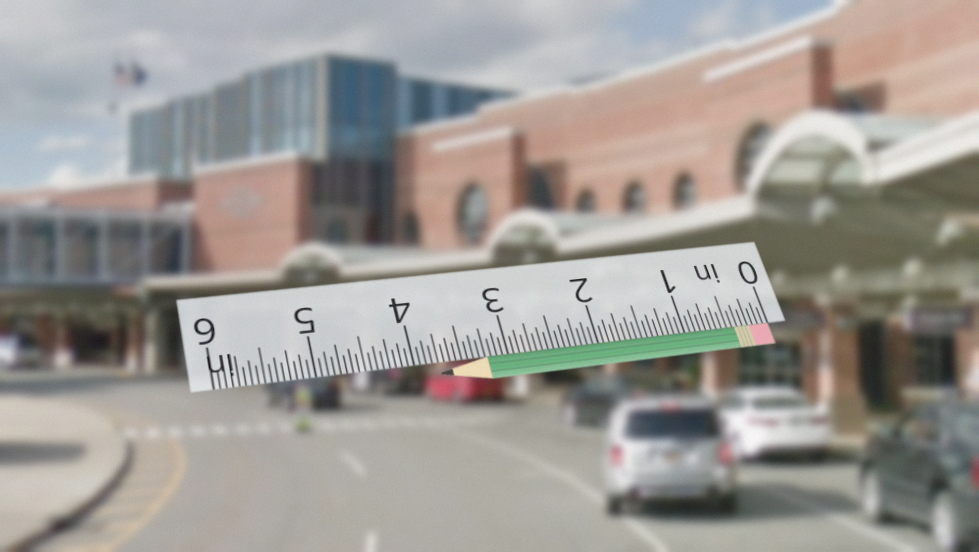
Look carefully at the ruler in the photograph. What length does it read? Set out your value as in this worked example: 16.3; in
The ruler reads 3.75; in
